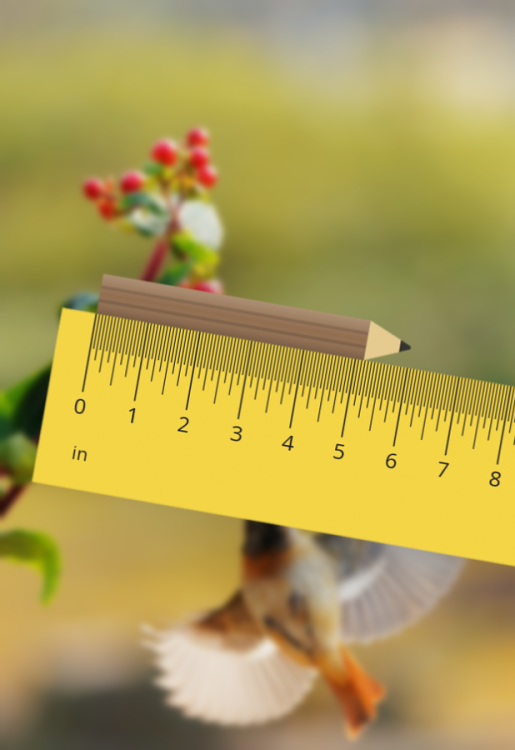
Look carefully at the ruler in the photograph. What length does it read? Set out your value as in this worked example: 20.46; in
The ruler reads 6; in
